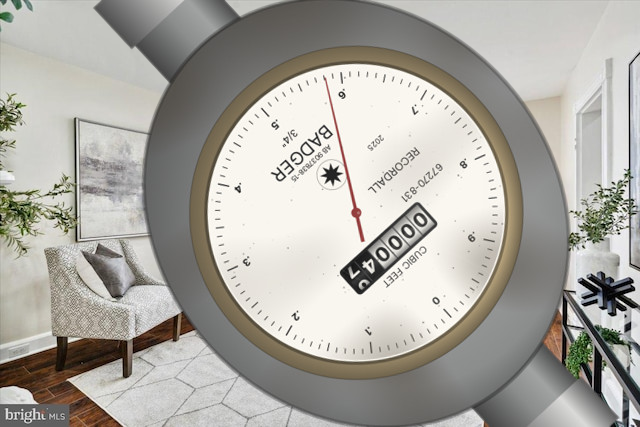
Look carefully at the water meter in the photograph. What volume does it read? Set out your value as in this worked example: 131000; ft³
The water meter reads 46.58; ft³
